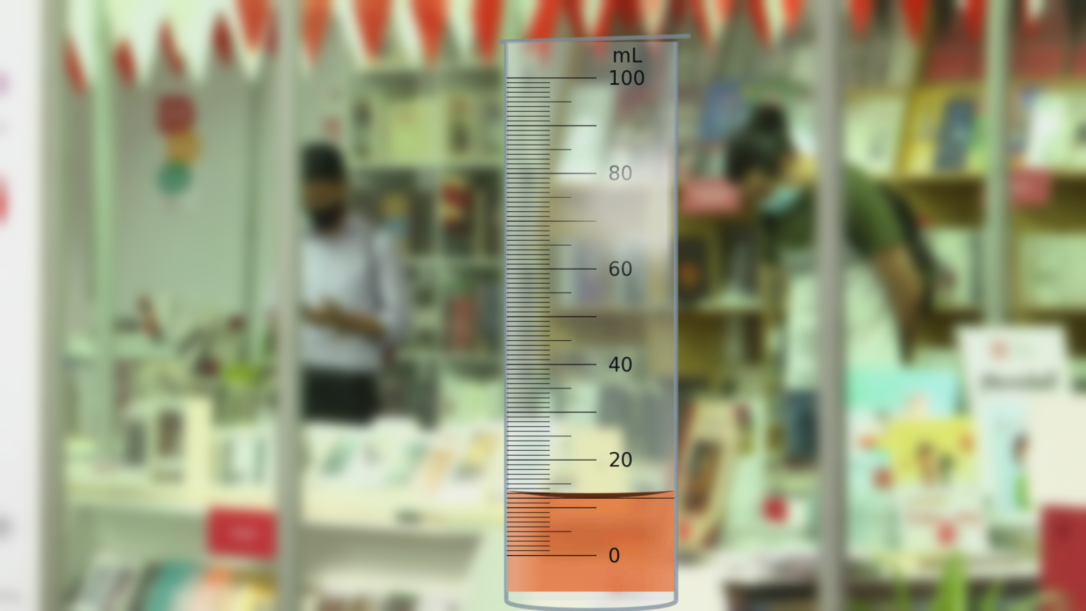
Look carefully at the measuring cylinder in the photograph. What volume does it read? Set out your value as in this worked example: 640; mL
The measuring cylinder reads 12; mL
